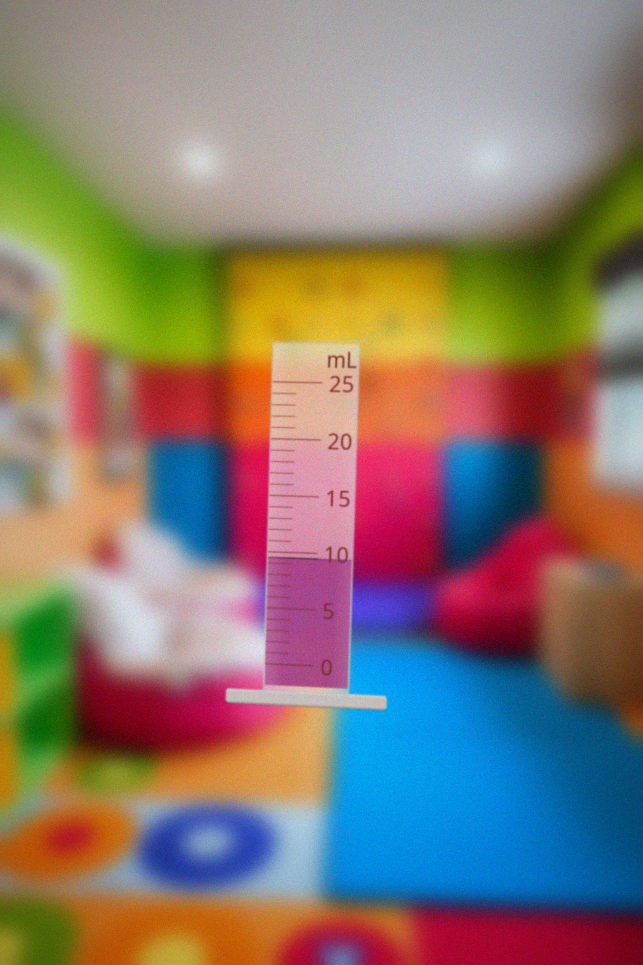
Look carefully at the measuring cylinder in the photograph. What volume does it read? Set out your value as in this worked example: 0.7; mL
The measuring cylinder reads 9.5; mL
